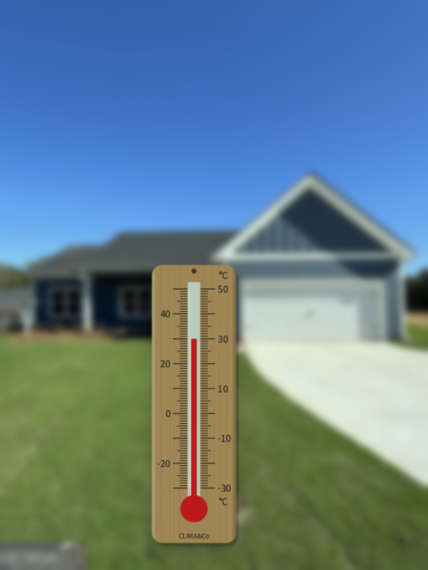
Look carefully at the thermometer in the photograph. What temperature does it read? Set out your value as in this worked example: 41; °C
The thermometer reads 30; °C
